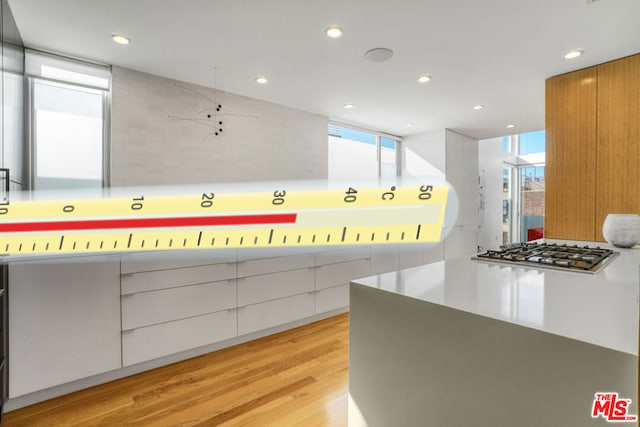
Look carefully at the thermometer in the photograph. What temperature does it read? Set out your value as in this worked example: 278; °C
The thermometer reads 33; °C
